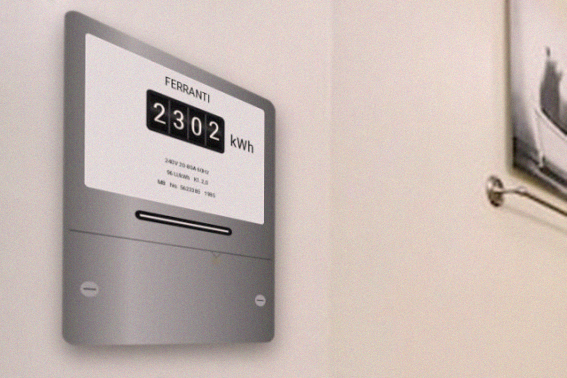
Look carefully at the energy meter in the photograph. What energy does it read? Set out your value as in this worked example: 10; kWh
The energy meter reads 2302; kWh
